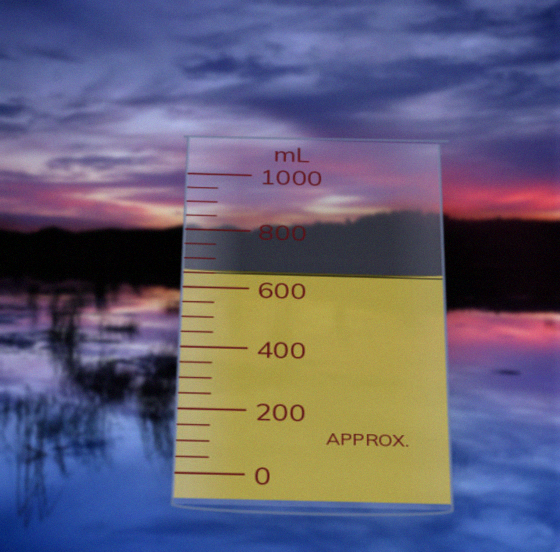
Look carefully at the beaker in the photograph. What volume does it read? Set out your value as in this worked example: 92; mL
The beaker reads 650; mL
